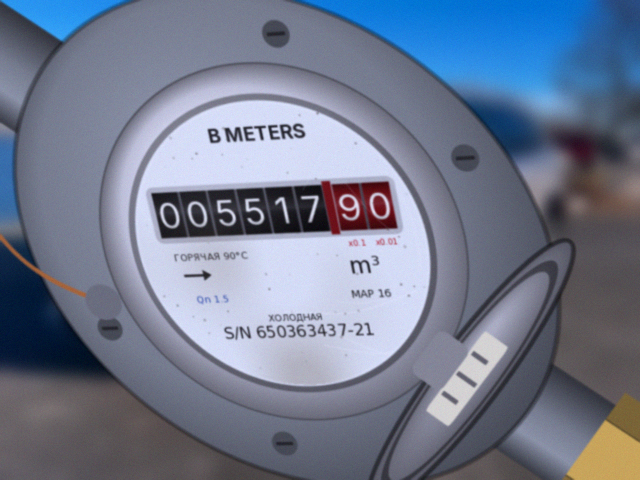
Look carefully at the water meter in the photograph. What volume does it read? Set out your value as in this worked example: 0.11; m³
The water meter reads 5517.90; m³
